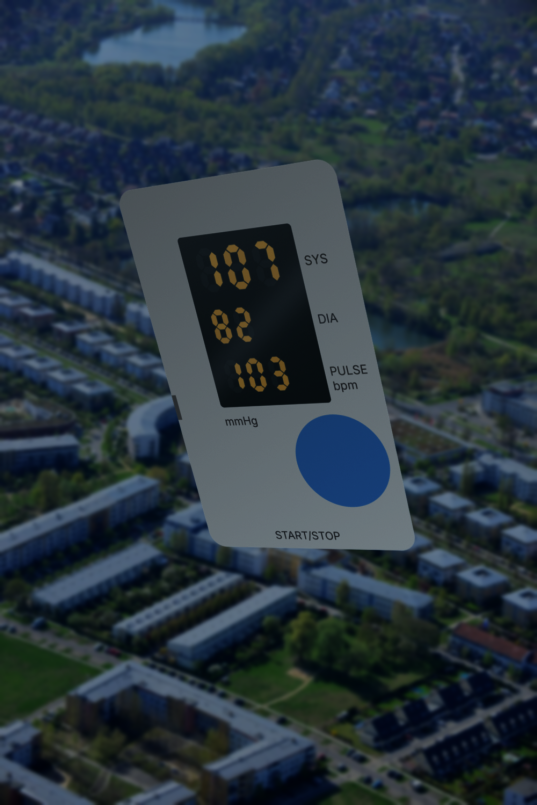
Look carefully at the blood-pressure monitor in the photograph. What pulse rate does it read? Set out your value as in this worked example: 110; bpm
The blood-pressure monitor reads 103; bpm
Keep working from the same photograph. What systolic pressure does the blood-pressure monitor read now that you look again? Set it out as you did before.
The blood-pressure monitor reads 107; mmHg
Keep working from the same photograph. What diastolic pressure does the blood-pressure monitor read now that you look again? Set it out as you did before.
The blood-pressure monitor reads 82; mmHg
